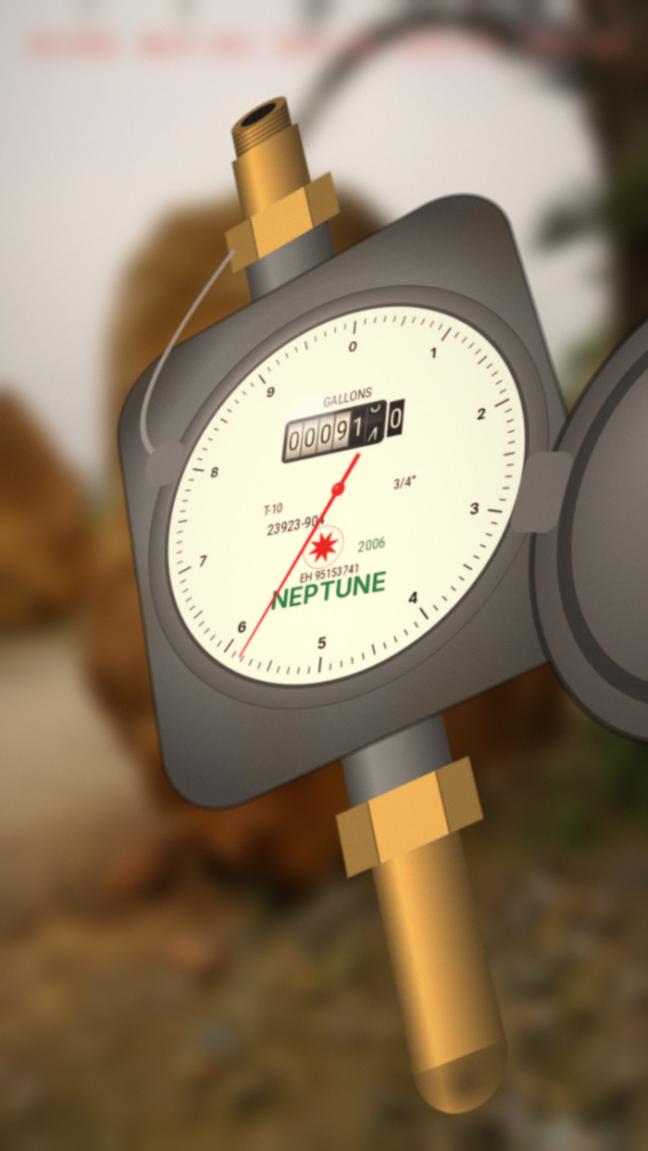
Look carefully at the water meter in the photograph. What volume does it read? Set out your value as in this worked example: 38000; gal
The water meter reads 9135.8; gal
